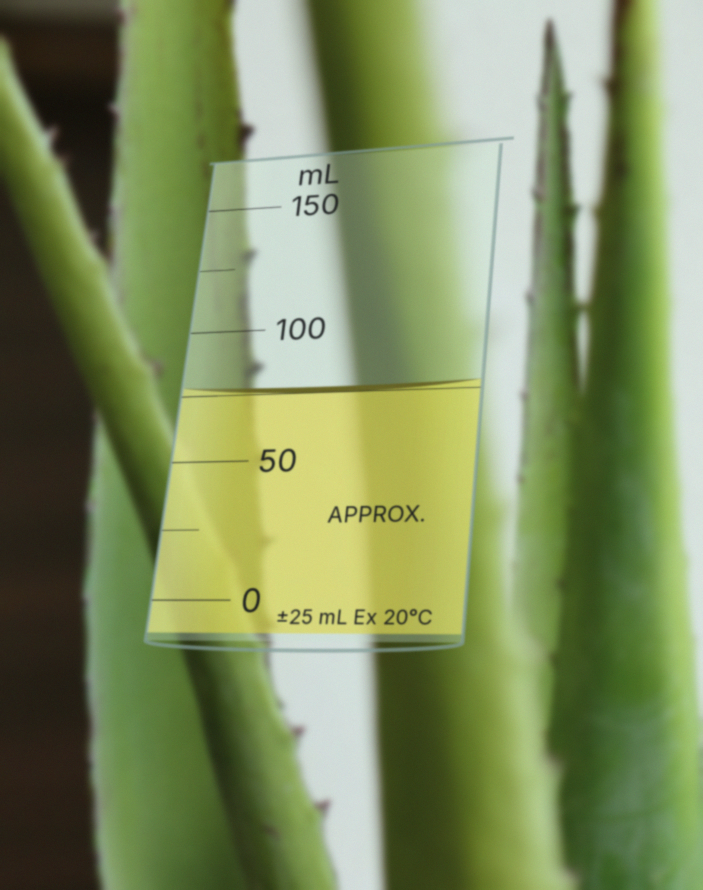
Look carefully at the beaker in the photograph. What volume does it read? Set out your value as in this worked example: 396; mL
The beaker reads 75; mL
